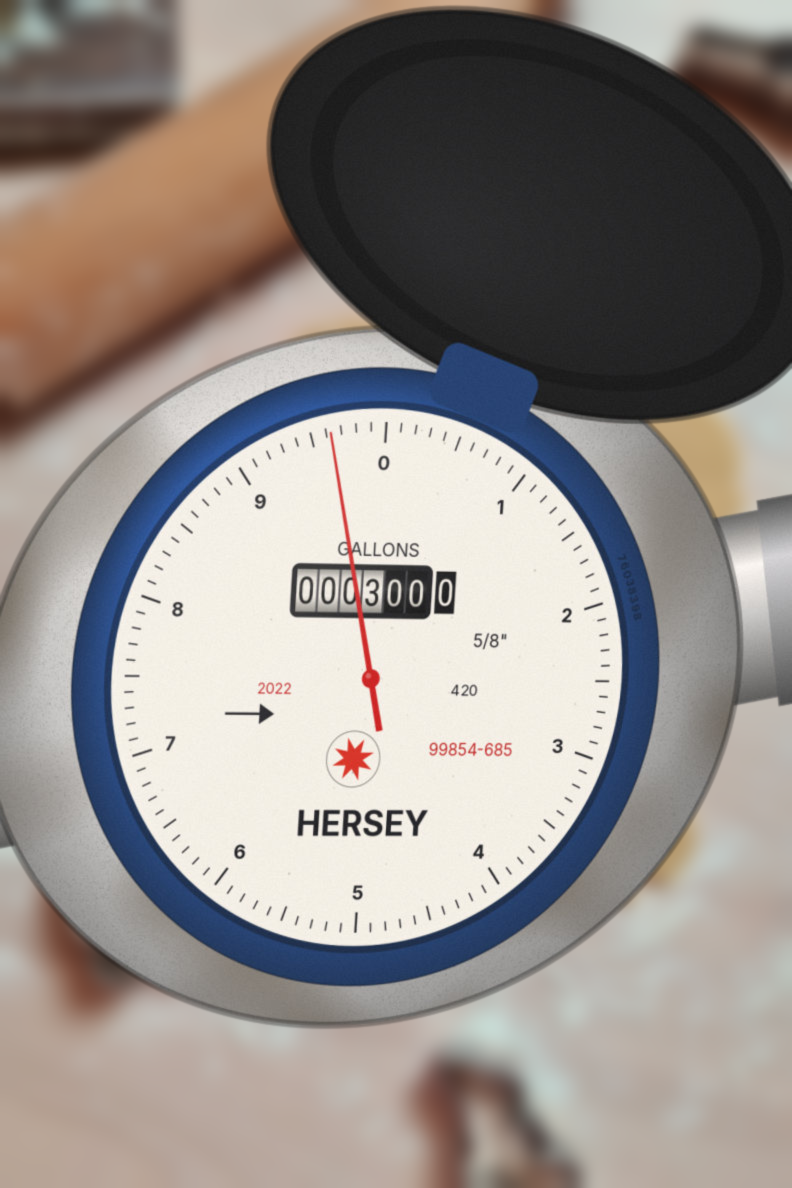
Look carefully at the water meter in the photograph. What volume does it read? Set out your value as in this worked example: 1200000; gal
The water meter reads 2999.6; gal
